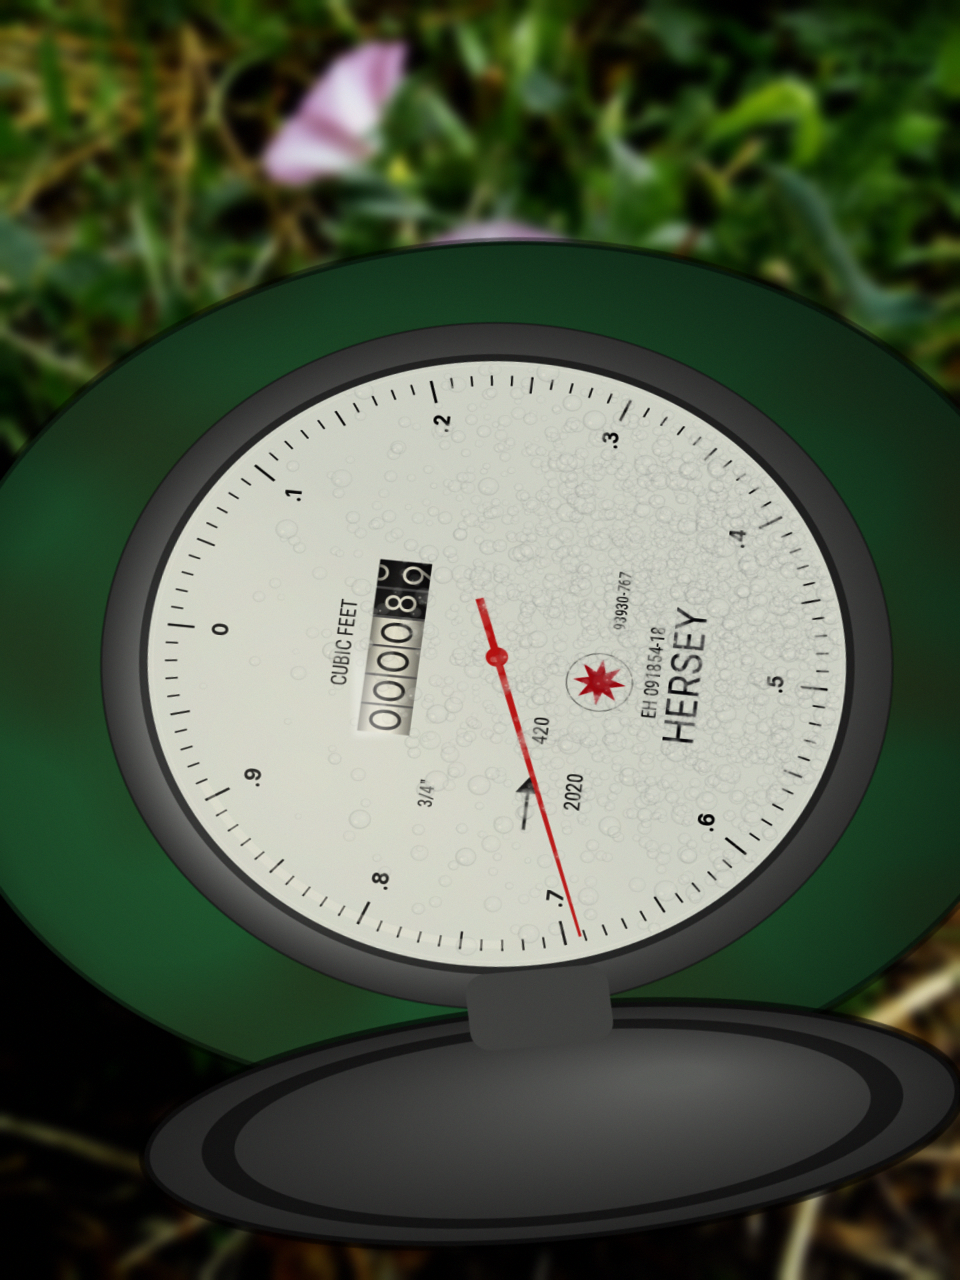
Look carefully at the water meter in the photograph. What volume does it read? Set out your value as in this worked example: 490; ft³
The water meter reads 88.69; ft³
